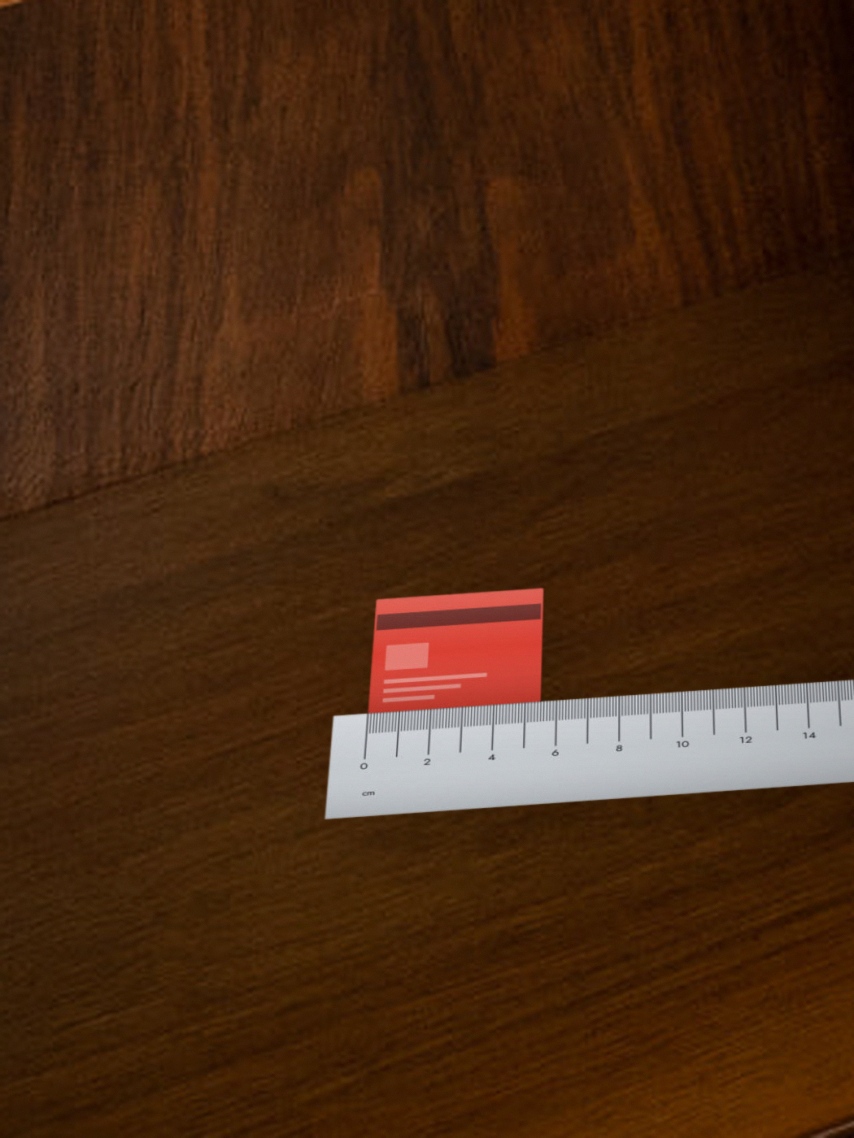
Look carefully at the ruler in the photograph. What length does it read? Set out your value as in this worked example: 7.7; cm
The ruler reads 5.5; cm
